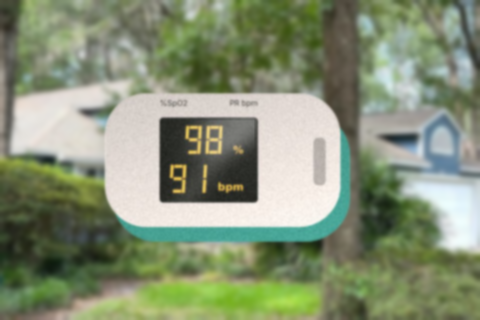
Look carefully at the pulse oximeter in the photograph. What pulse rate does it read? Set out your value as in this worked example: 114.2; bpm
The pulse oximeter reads 91; bpm
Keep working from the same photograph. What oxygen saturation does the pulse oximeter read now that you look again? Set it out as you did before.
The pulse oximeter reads 98; %
